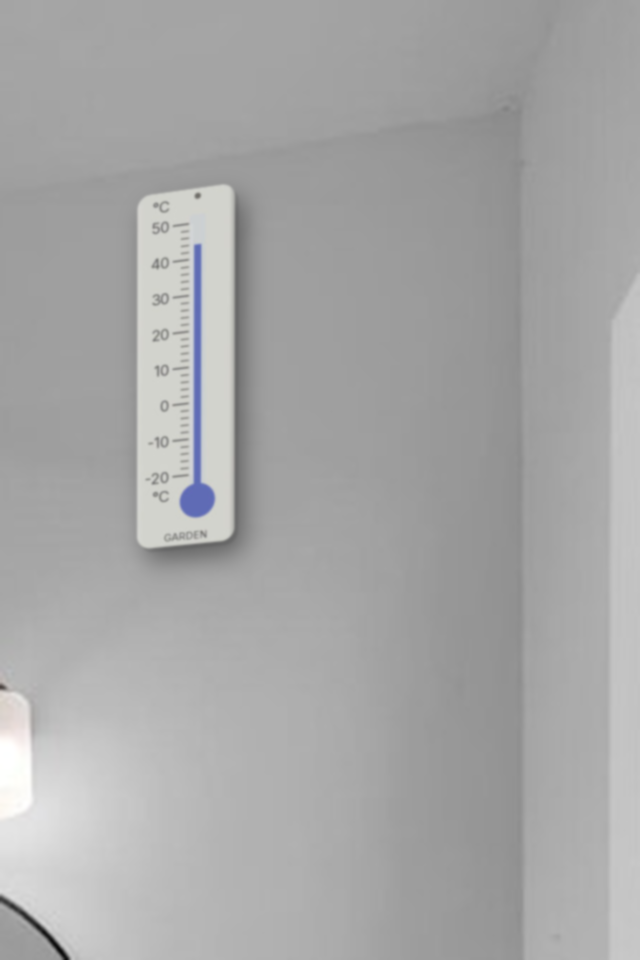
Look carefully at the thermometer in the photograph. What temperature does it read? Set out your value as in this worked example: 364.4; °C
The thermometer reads 44; °C
